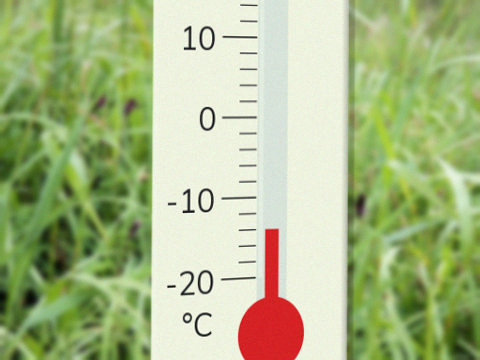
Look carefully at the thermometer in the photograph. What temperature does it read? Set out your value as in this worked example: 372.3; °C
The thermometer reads -14; °C
